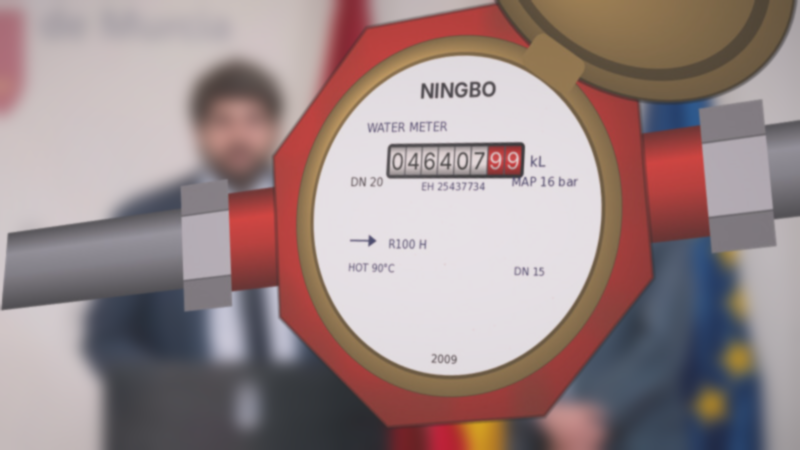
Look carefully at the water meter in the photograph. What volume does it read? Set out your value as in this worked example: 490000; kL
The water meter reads 46407.99; kL
